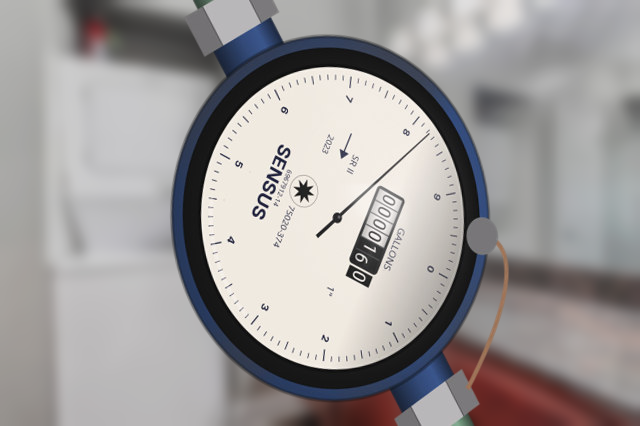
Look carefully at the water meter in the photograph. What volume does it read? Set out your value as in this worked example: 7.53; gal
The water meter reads 158.2; gal
